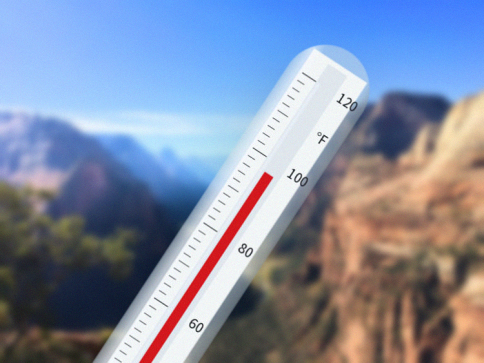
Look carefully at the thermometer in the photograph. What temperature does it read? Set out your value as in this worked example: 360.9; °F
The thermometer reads 97; °F
